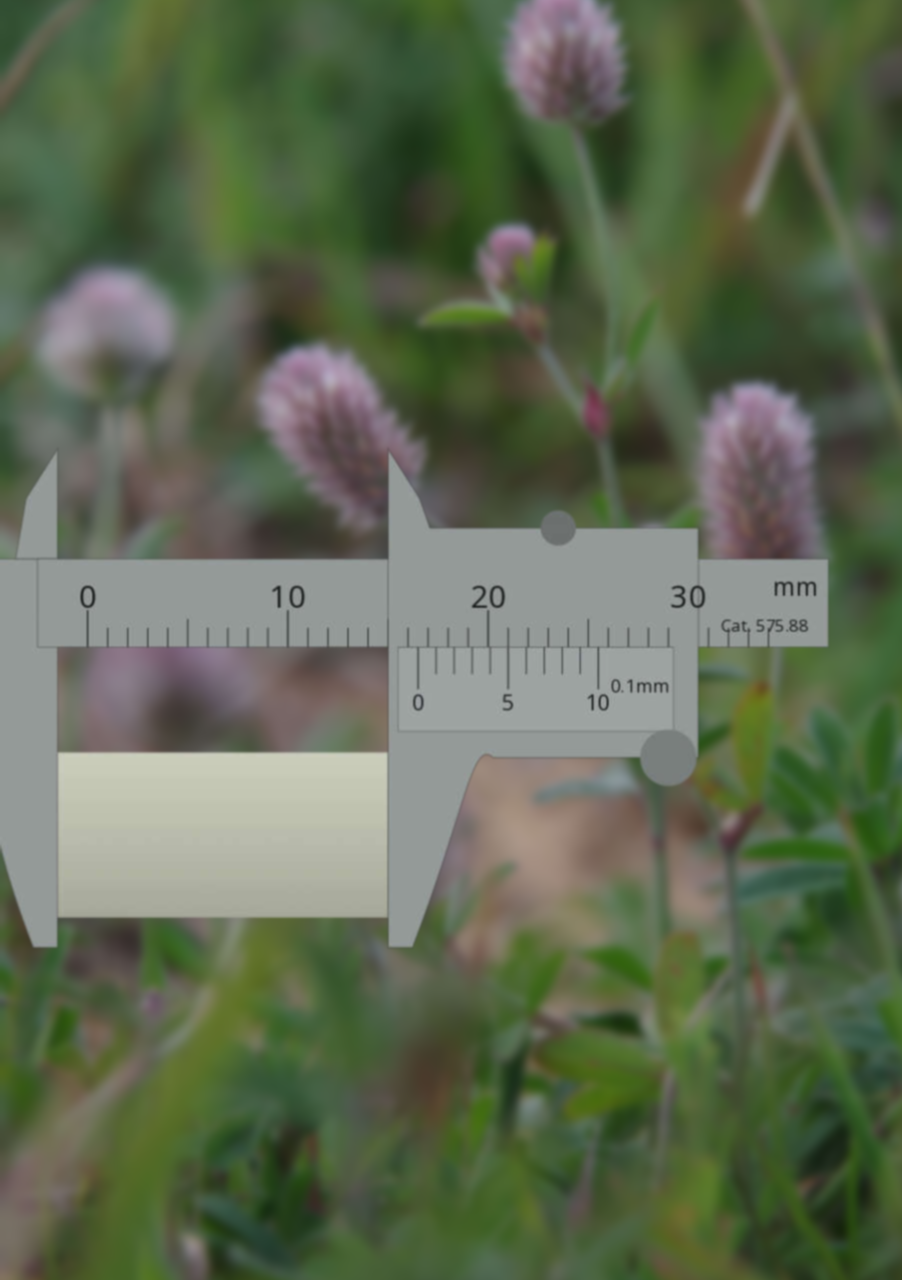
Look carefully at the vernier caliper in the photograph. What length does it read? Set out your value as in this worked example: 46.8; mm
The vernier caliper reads 16.5; mm
